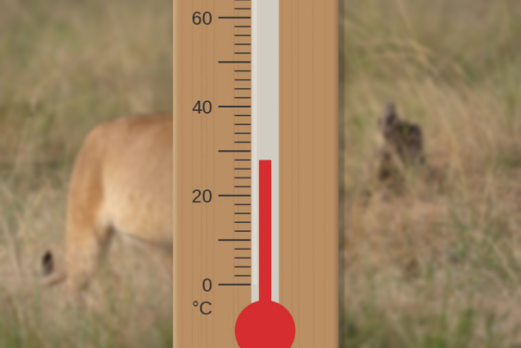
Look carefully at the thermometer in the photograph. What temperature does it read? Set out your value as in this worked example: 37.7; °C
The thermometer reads 28; °C
